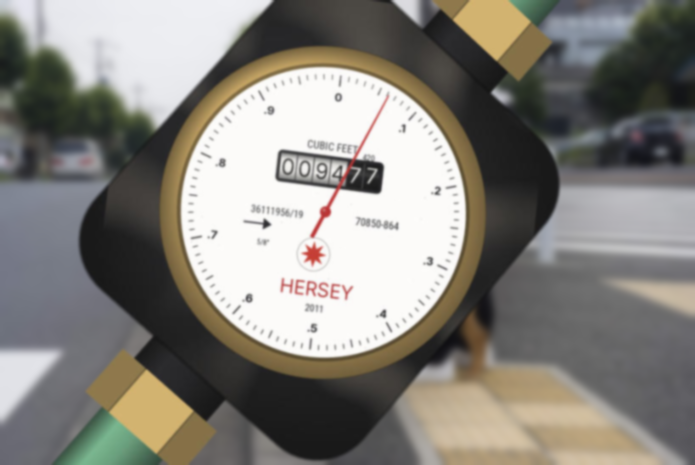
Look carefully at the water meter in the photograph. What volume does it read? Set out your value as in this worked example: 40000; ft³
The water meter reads 9477.06; ft³
